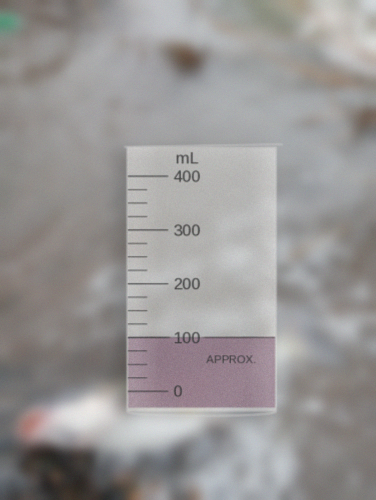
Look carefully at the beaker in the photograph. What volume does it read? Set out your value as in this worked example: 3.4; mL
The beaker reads 100; mL
